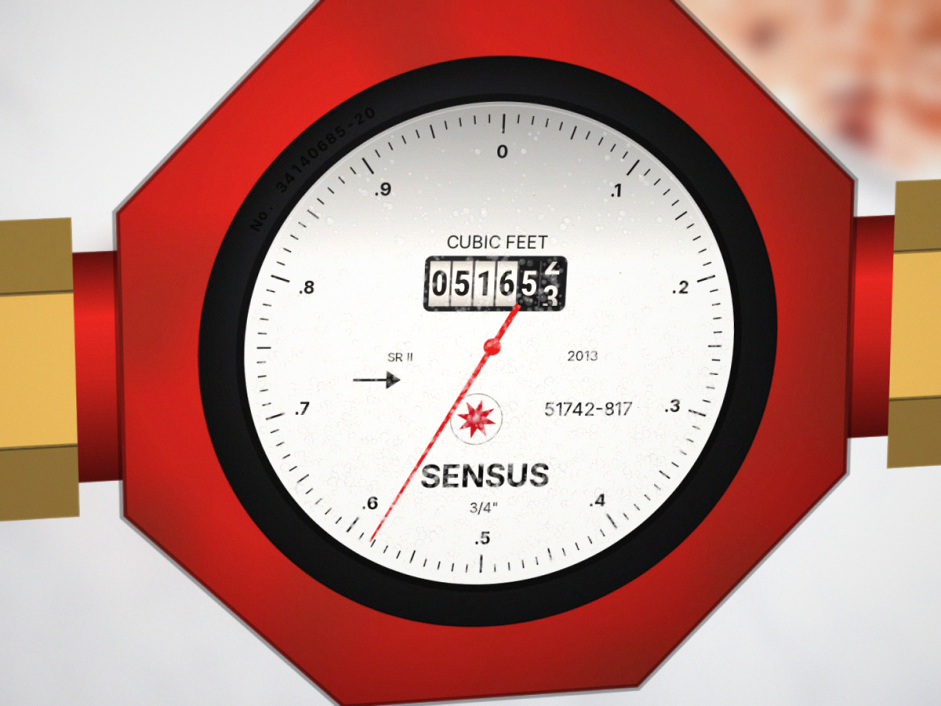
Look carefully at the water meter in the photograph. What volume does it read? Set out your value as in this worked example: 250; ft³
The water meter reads 51652.58; ft³
